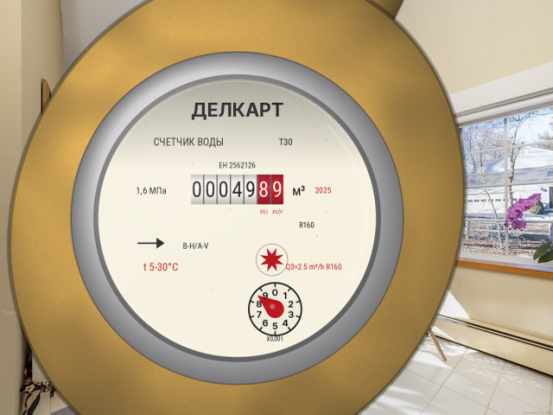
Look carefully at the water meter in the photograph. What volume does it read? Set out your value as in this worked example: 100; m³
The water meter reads 49.898; m³
